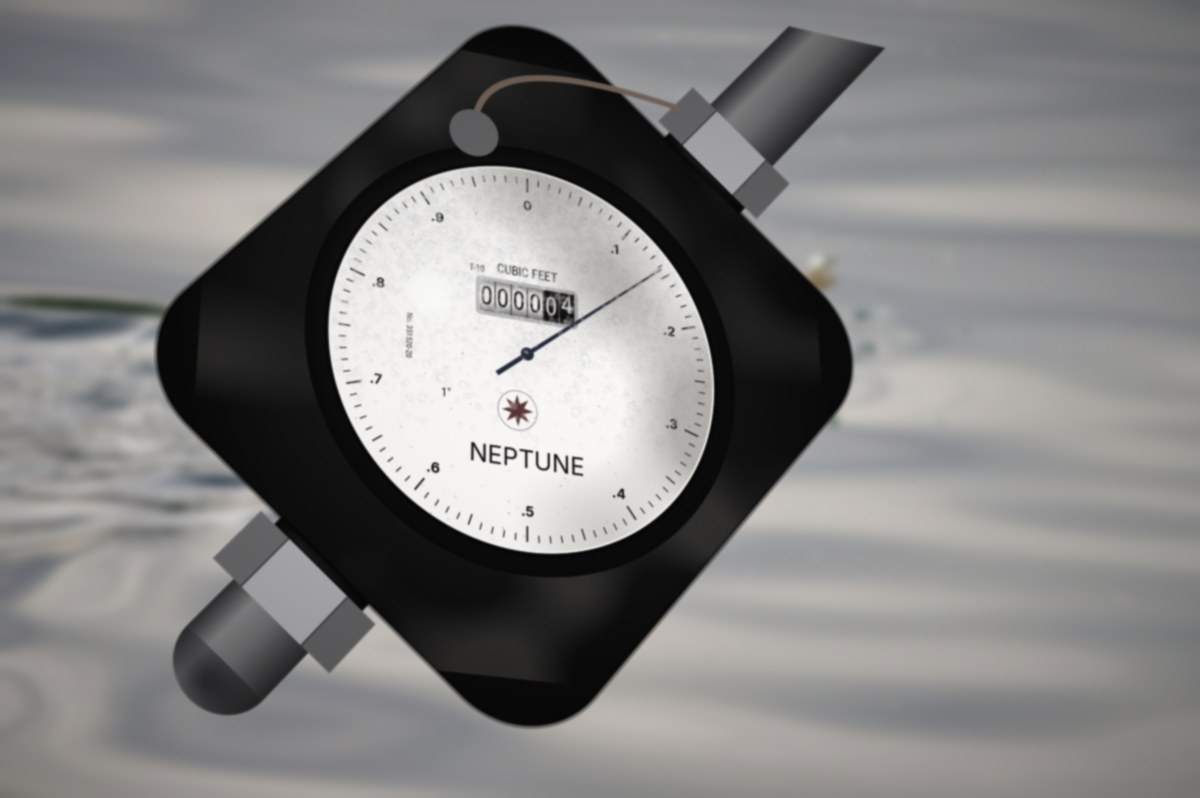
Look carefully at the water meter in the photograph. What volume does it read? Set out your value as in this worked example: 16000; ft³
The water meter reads 4.14; ft³
